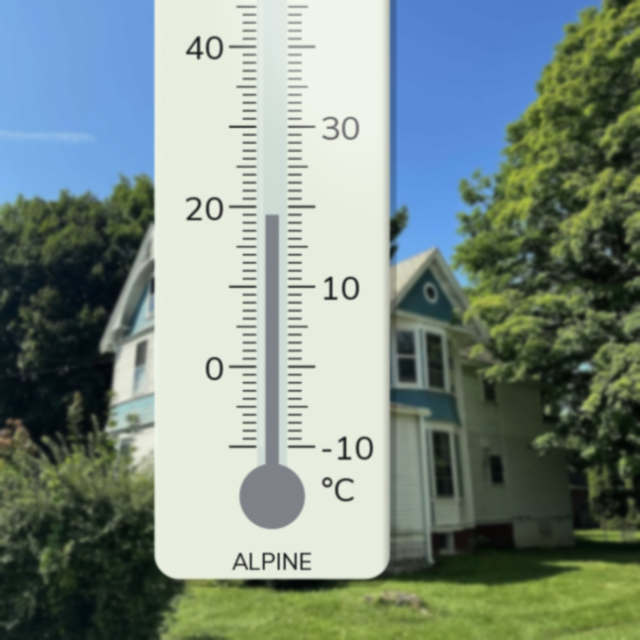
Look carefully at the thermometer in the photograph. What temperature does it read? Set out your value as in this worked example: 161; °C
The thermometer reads 19; °C
